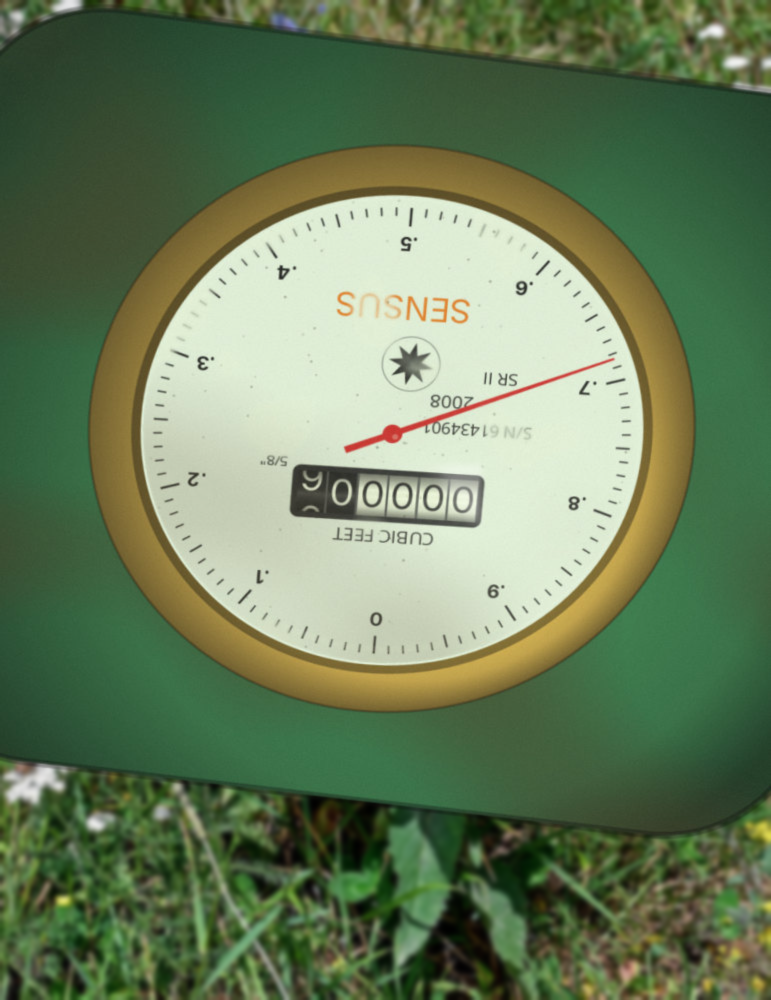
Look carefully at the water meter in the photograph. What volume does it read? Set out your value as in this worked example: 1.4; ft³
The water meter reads 5.68; ft³
